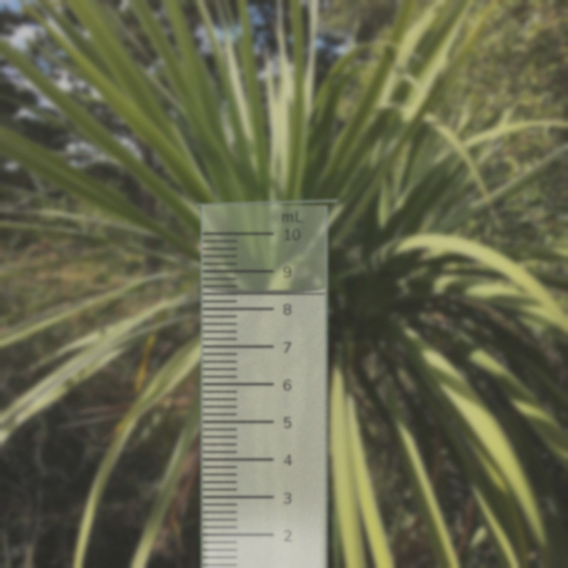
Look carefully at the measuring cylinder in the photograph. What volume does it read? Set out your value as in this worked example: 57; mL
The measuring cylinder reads 8.4; mL
